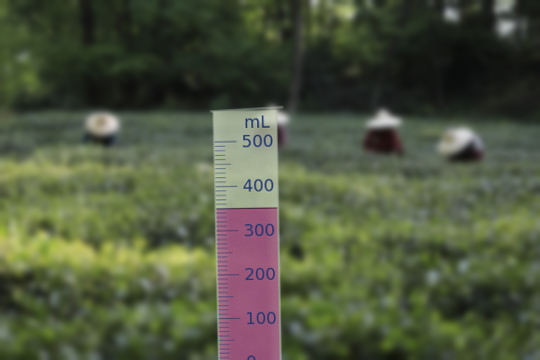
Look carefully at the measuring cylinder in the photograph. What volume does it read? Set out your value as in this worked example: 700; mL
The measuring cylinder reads 350; mL
